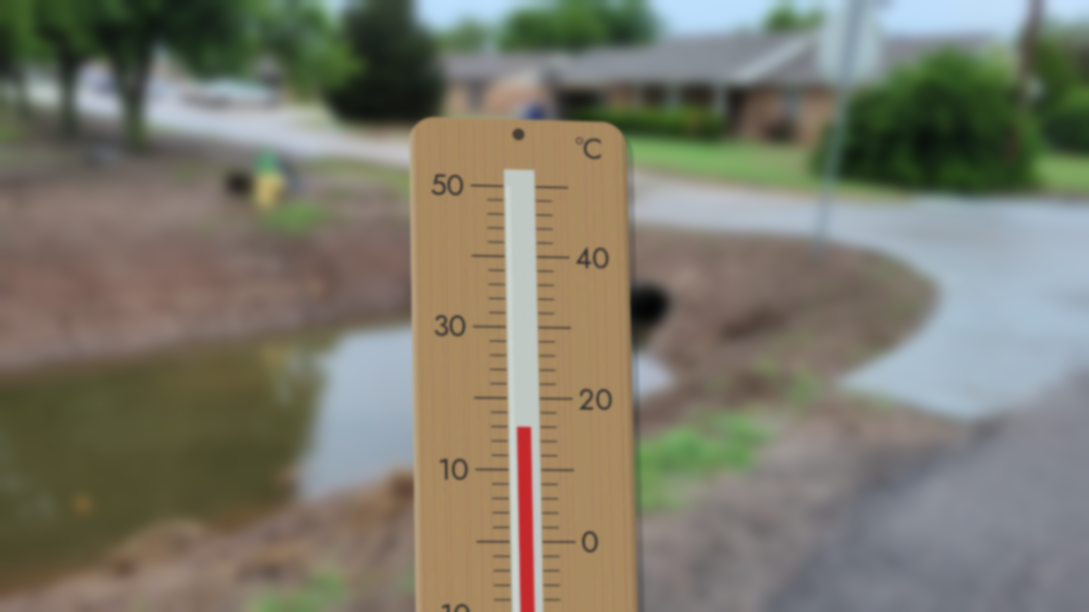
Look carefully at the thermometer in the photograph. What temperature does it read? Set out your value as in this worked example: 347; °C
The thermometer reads 16; °C
